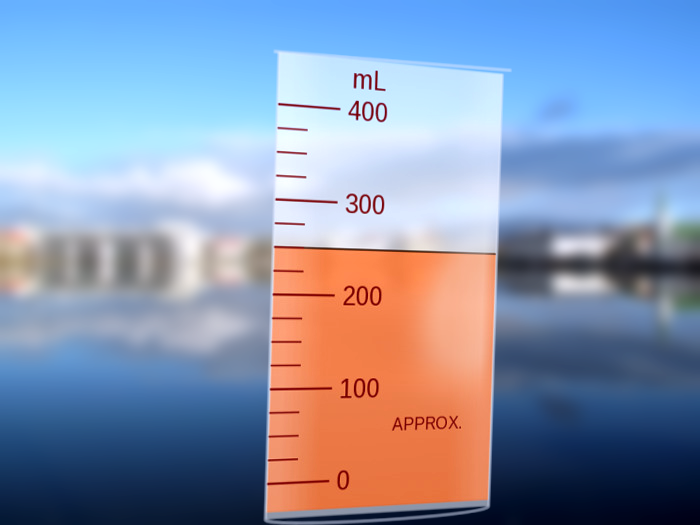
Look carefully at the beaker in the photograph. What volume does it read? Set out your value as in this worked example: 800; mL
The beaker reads 250; mL
